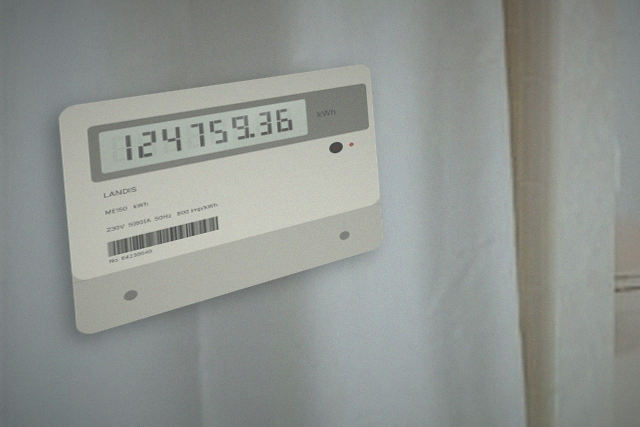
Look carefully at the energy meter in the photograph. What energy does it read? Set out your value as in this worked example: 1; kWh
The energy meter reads 124759.36; kWh
